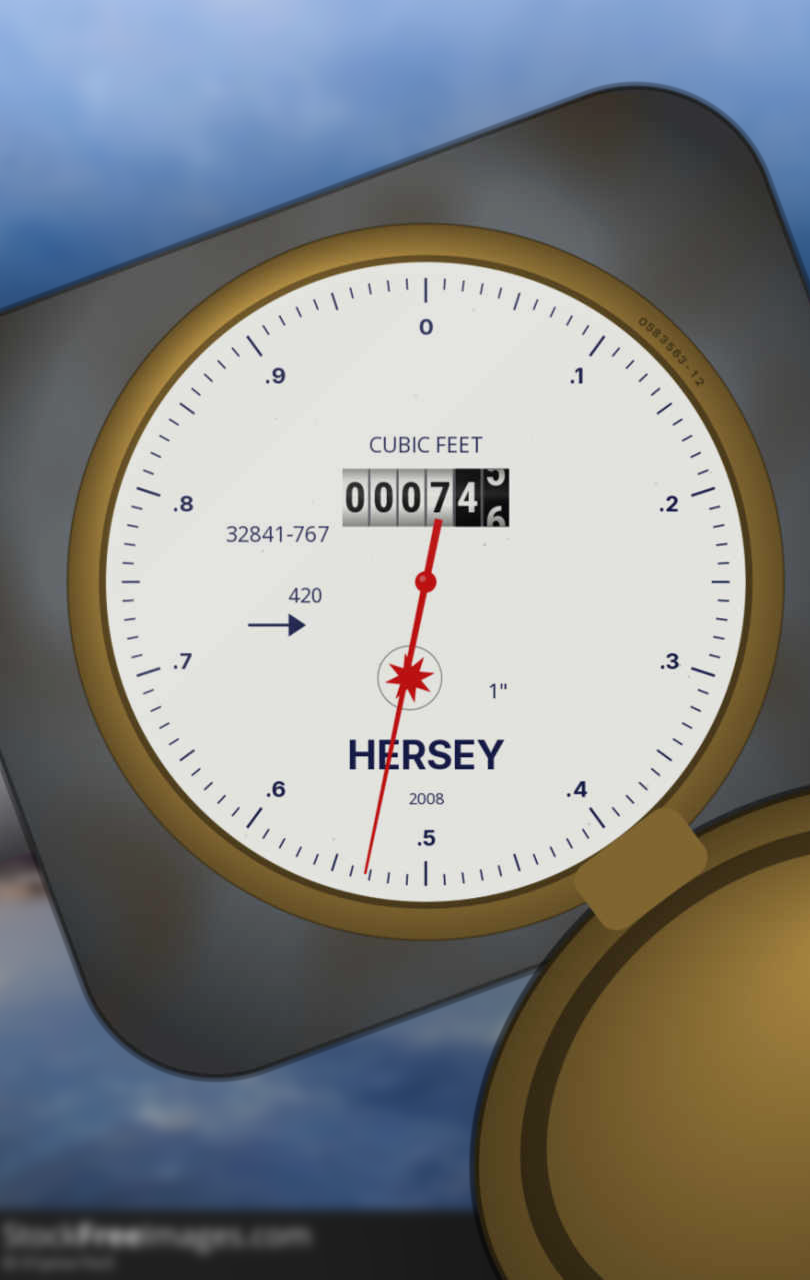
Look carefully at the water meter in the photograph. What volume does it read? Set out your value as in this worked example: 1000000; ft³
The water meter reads 745.53; ft³
